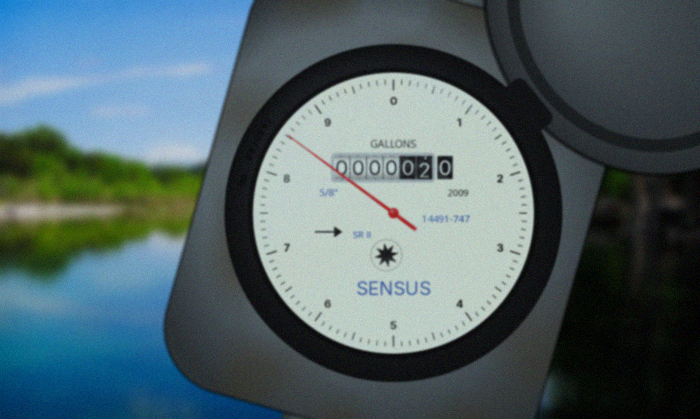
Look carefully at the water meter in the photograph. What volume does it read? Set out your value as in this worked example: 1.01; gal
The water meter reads 18.5; gal
